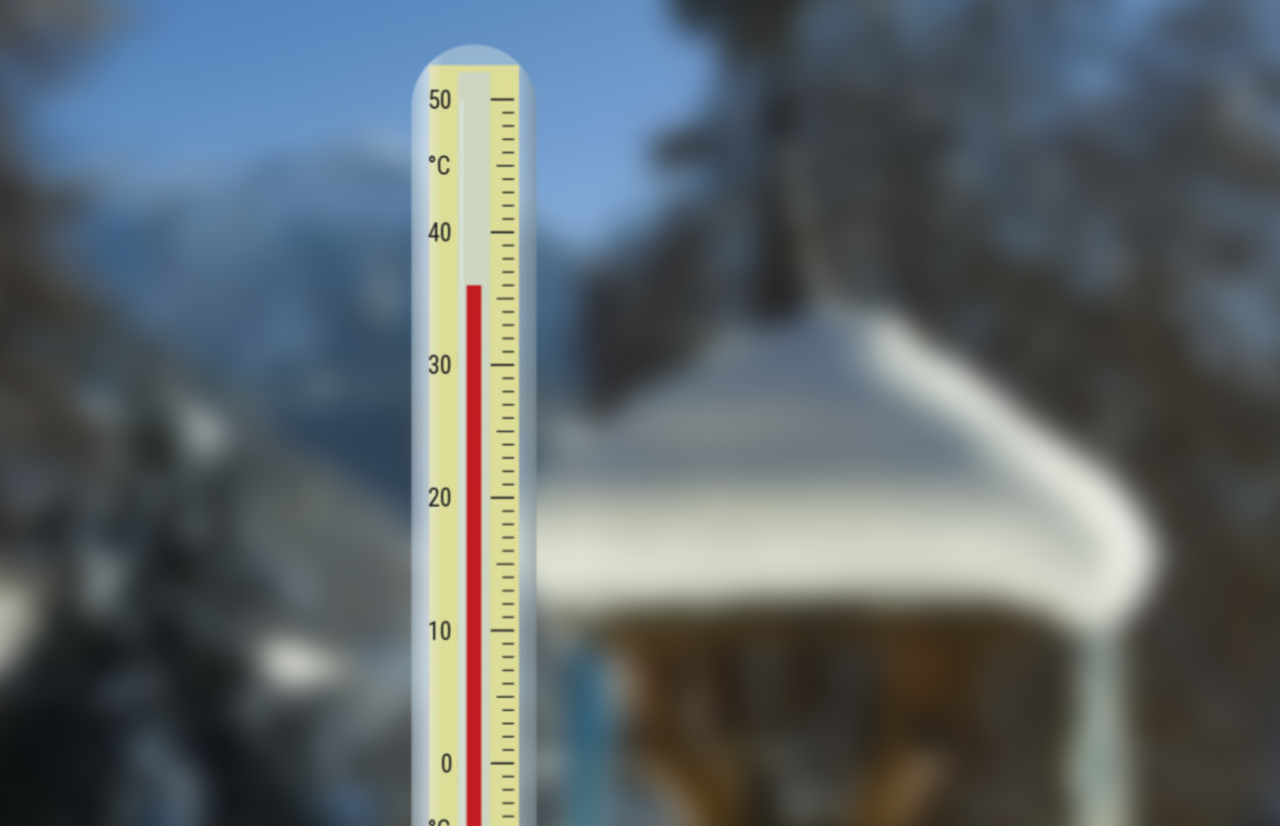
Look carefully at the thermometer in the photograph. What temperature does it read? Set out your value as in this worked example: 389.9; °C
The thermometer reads 36; °C
